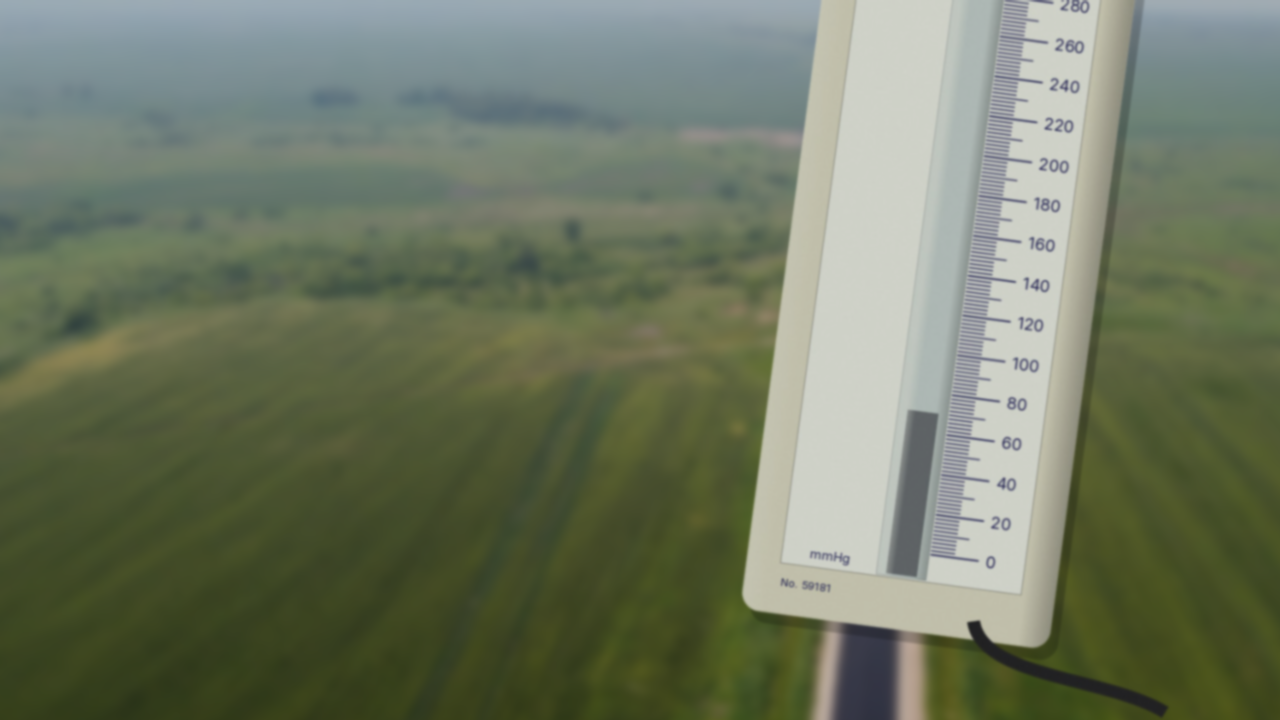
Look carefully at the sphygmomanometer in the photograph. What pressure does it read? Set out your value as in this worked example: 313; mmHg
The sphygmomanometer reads 70; mmHg
